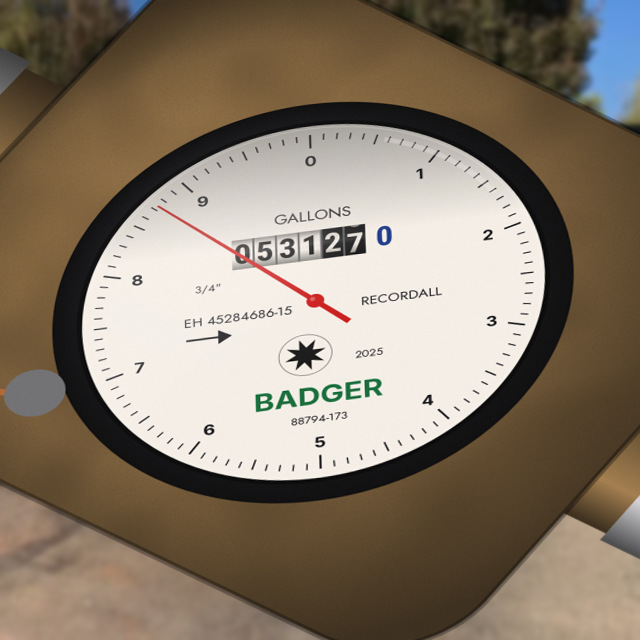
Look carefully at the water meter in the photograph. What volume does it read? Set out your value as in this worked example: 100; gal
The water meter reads 531268.7; gal
